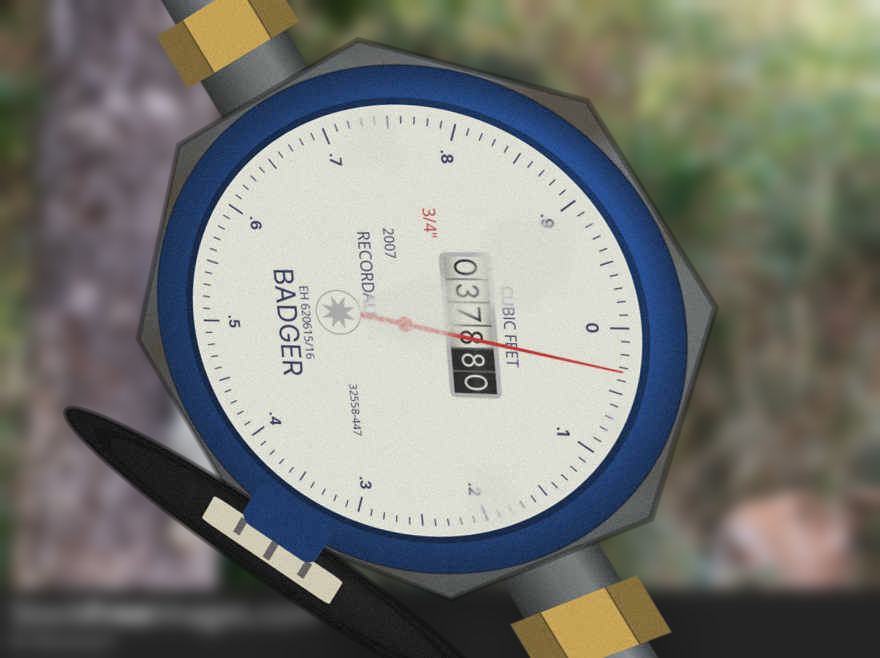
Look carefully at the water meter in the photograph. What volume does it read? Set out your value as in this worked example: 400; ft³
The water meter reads 37880.03; ft³
